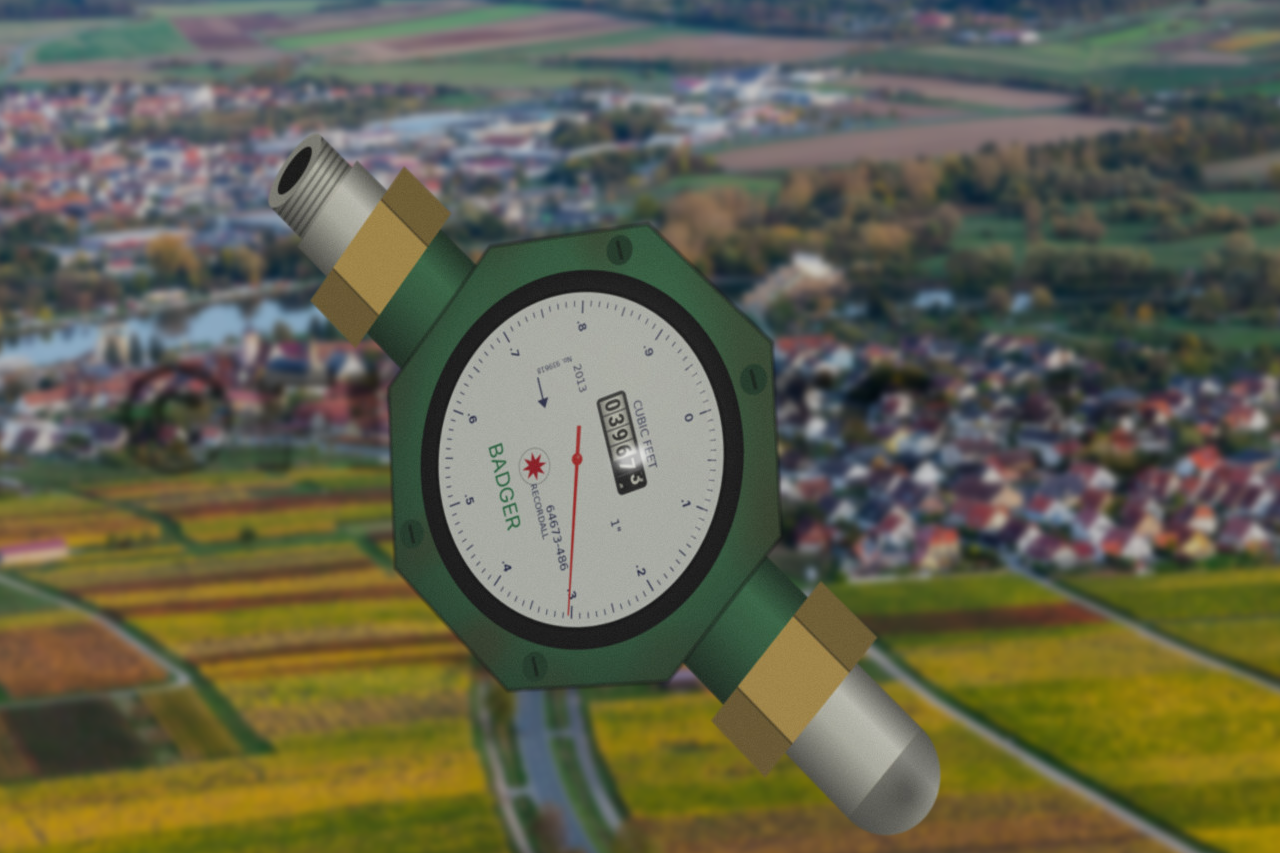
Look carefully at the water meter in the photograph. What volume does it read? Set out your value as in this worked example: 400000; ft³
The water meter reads 39673.30; ft³
